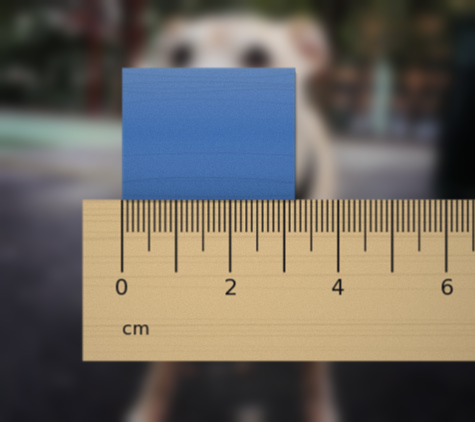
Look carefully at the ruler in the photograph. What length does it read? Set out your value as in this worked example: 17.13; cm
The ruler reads 3.2; cm
